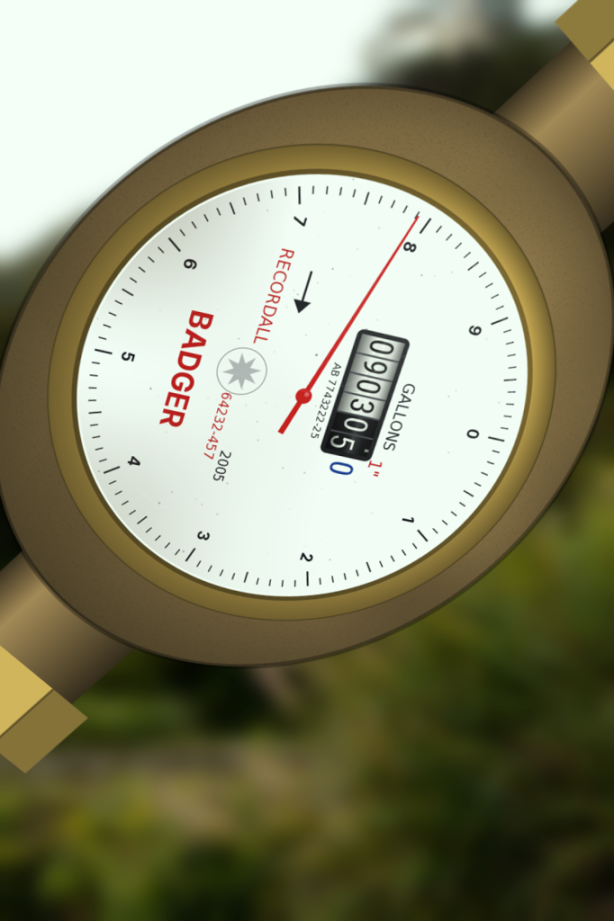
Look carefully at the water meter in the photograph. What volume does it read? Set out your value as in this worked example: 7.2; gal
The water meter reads 903047.9; gal
